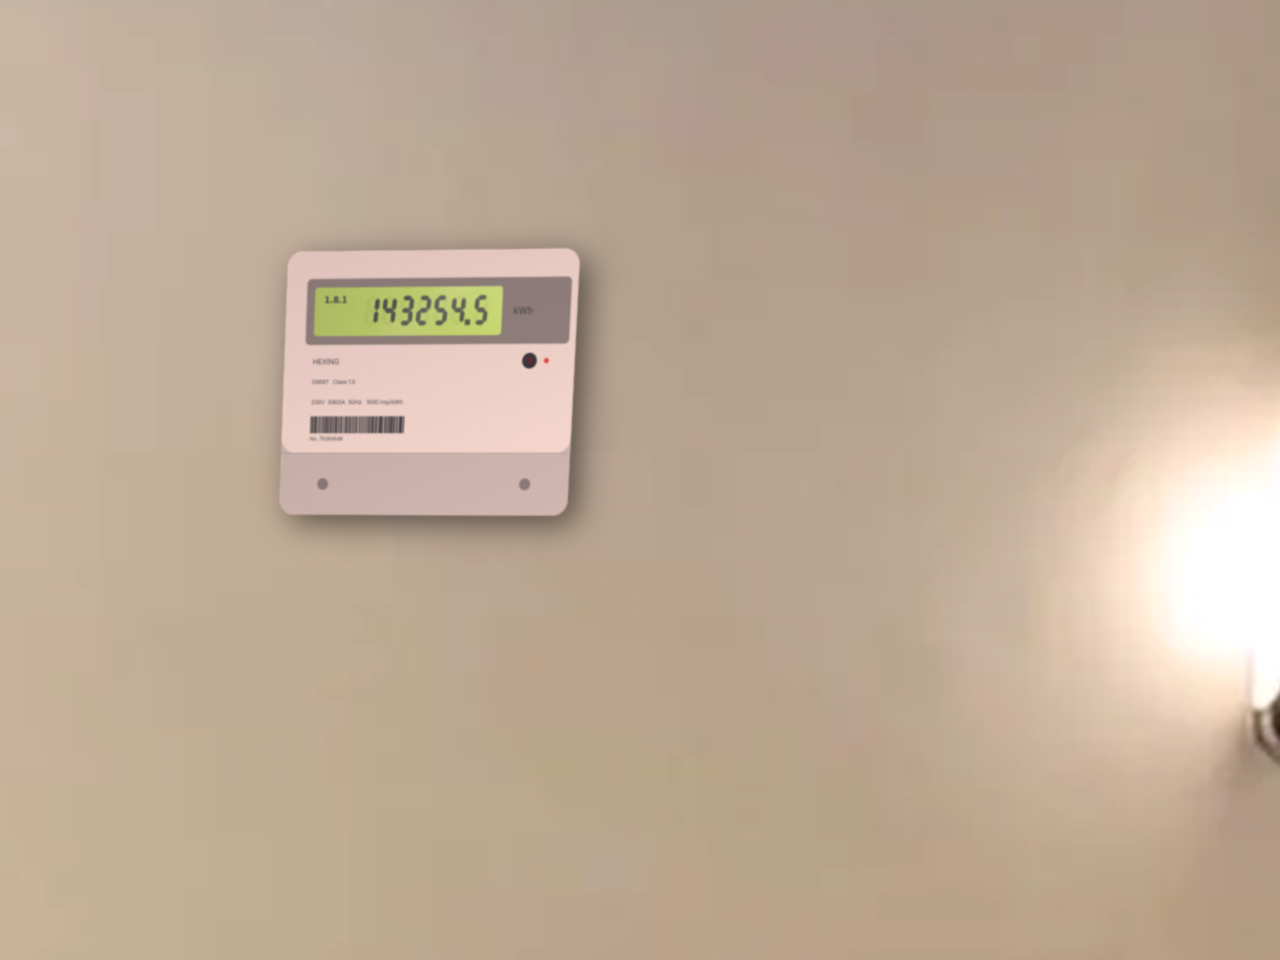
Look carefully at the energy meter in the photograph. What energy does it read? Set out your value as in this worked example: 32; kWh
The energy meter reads 143254.5; kWh
